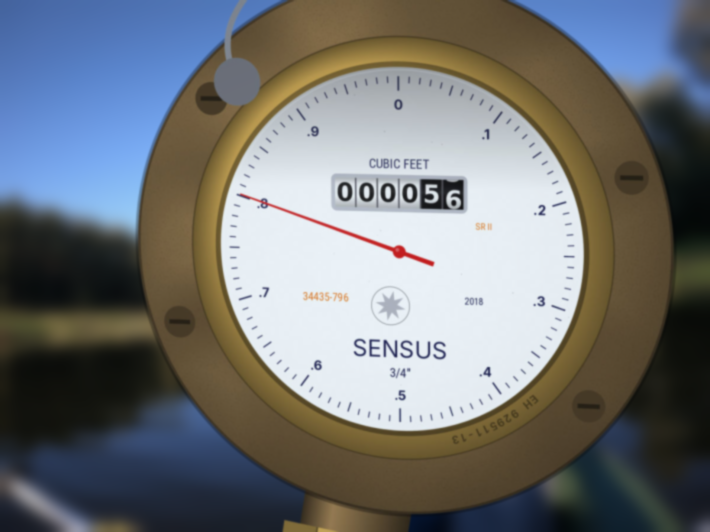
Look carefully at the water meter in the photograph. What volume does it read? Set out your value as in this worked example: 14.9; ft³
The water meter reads 55.80; ft³
